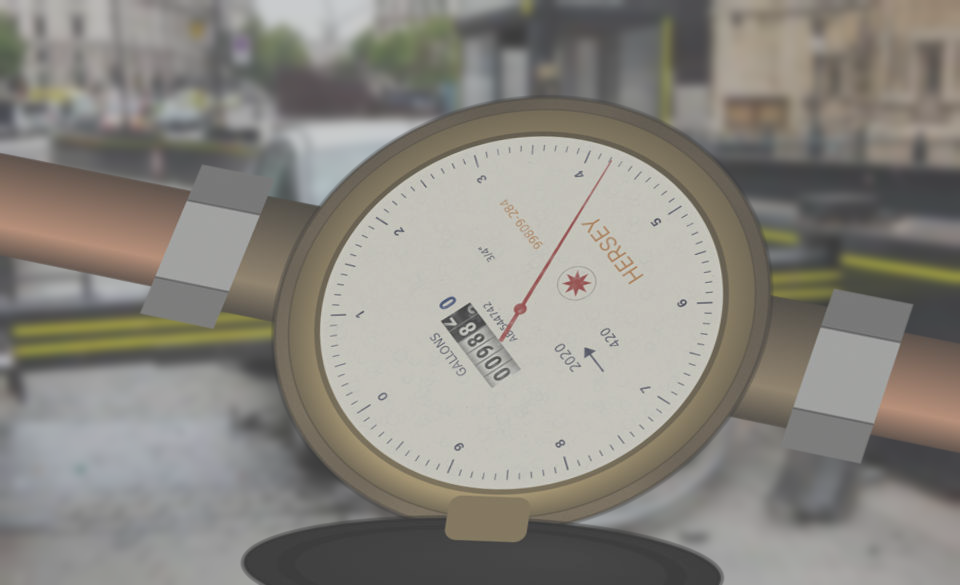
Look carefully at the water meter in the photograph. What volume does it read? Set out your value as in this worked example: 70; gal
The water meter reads 98824.2; gal
